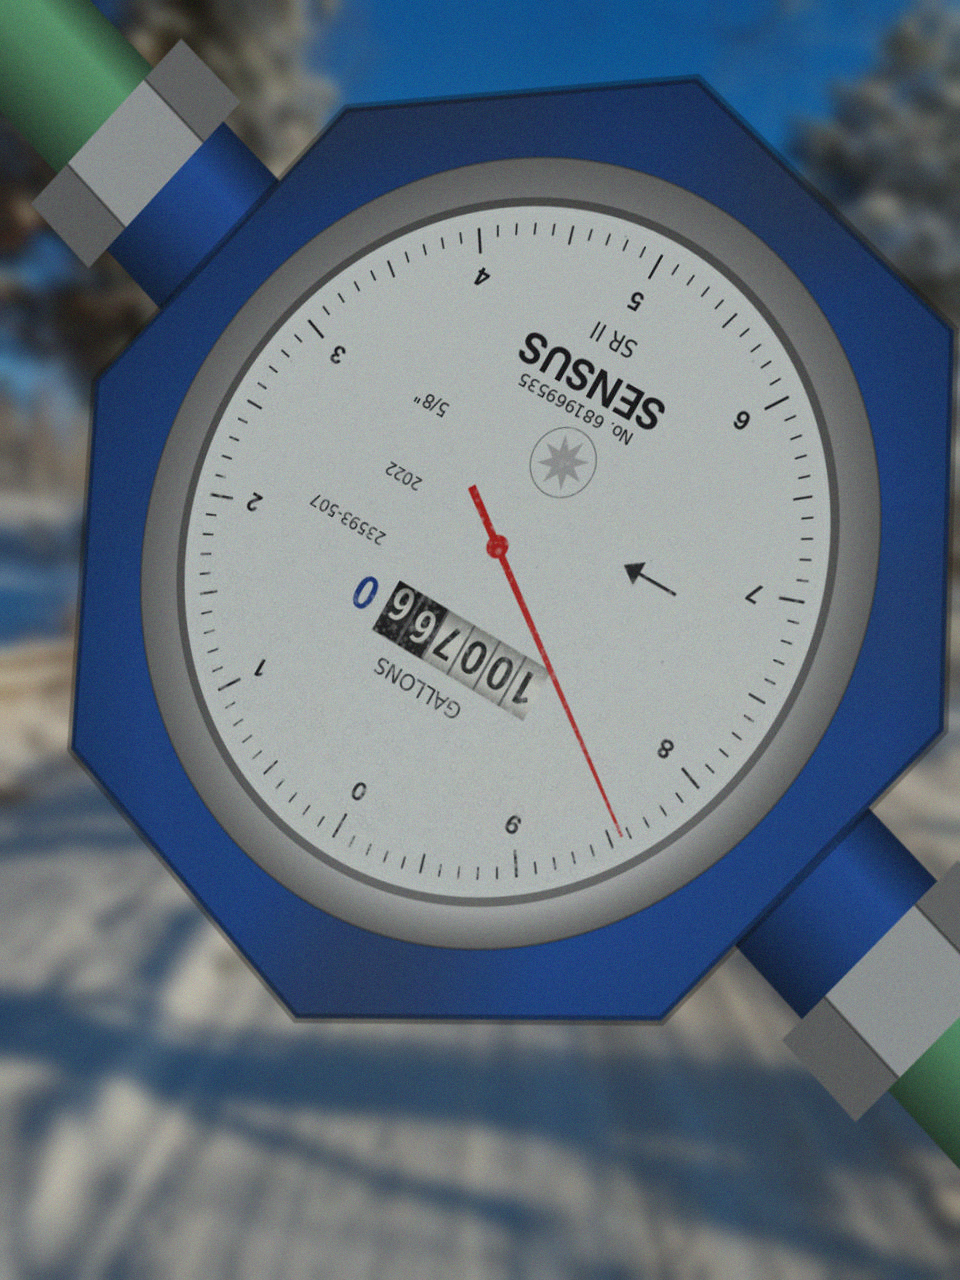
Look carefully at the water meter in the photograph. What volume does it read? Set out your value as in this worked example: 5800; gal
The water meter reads 1007658.4; gal
